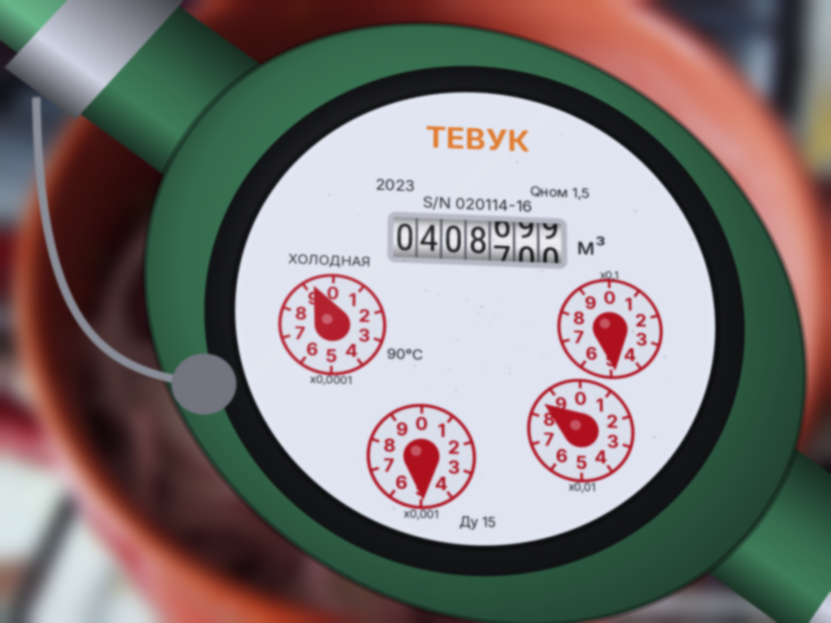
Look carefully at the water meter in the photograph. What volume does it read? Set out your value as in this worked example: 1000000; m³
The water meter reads 408699.4849; m³
